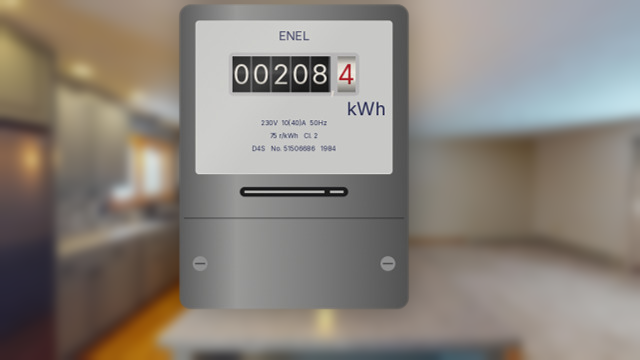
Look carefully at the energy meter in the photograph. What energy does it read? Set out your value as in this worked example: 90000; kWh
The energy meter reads 208.4; kWh
